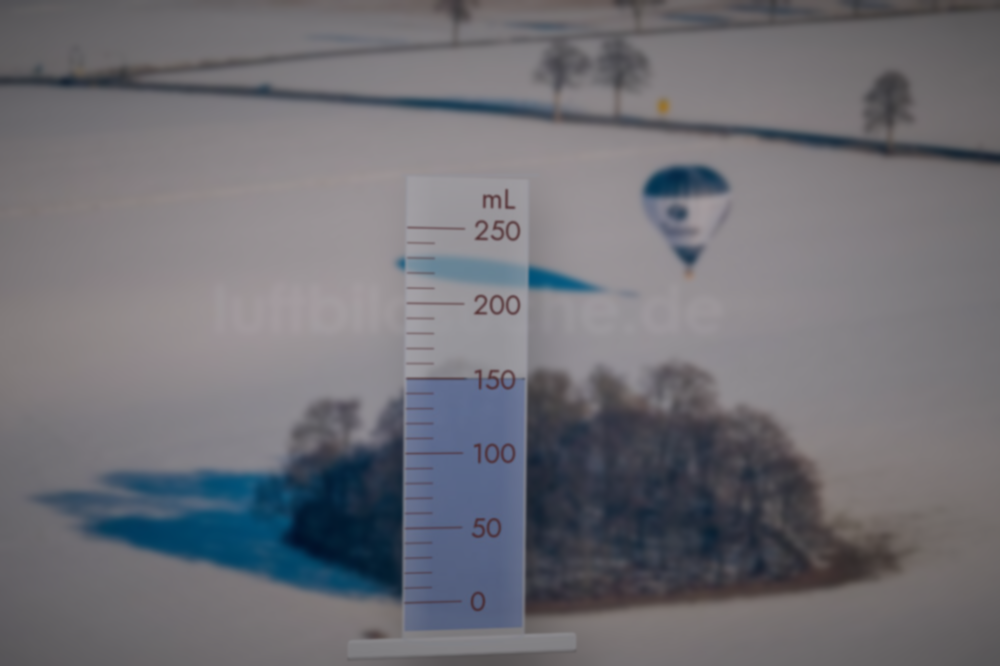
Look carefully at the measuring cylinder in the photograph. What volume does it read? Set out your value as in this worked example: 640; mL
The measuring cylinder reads 150; mL
